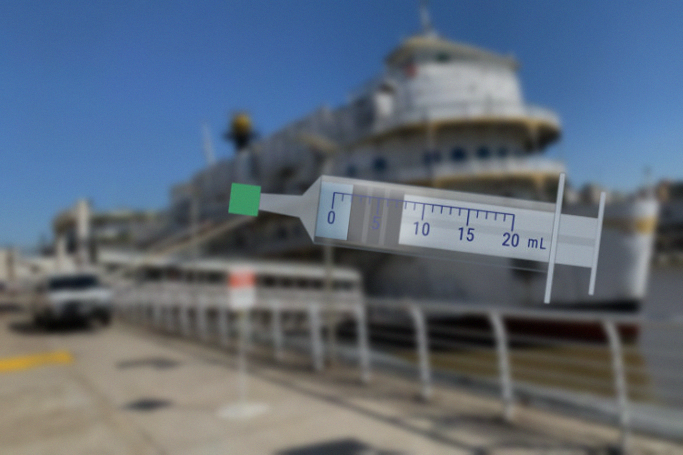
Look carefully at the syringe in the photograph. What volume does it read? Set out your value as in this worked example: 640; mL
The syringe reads 2; mL
